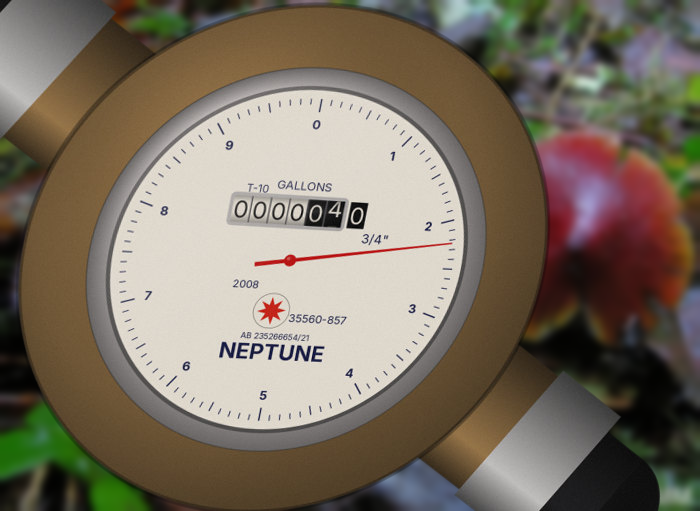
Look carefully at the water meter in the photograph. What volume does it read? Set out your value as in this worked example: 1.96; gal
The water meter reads 42.2; gal
